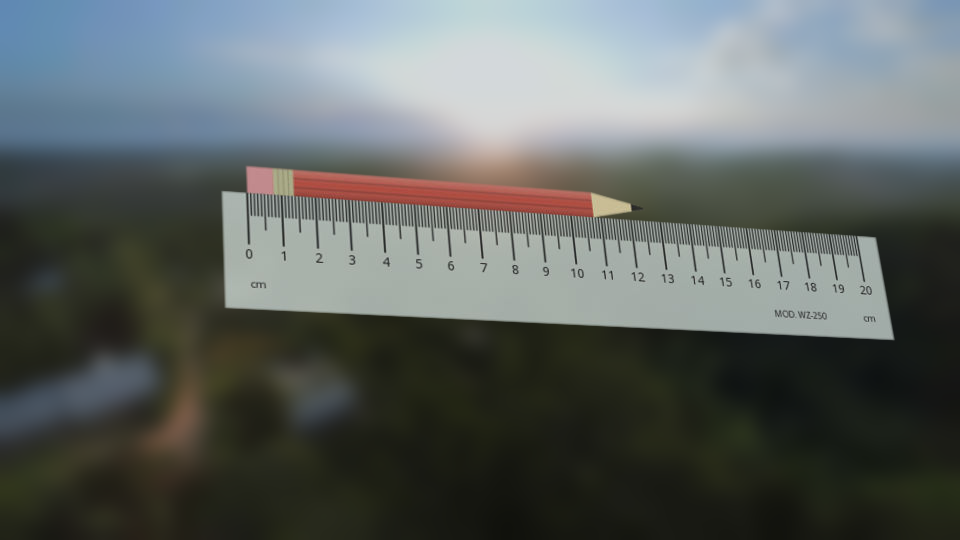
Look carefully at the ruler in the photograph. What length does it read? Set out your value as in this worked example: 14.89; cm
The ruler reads 12.5; cm
